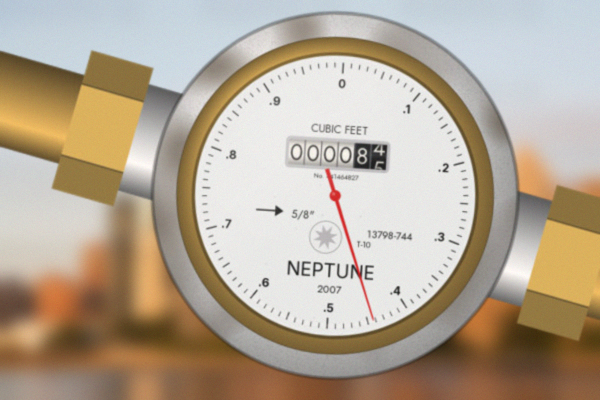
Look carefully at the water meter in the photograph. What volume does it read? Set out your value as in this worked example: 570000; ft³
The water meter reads 84.44; ft³
